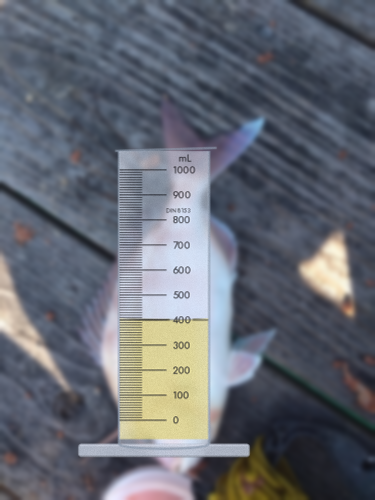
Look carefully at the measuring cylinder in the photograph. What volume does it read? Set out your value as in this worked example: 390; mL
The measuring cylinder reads 400; mL
